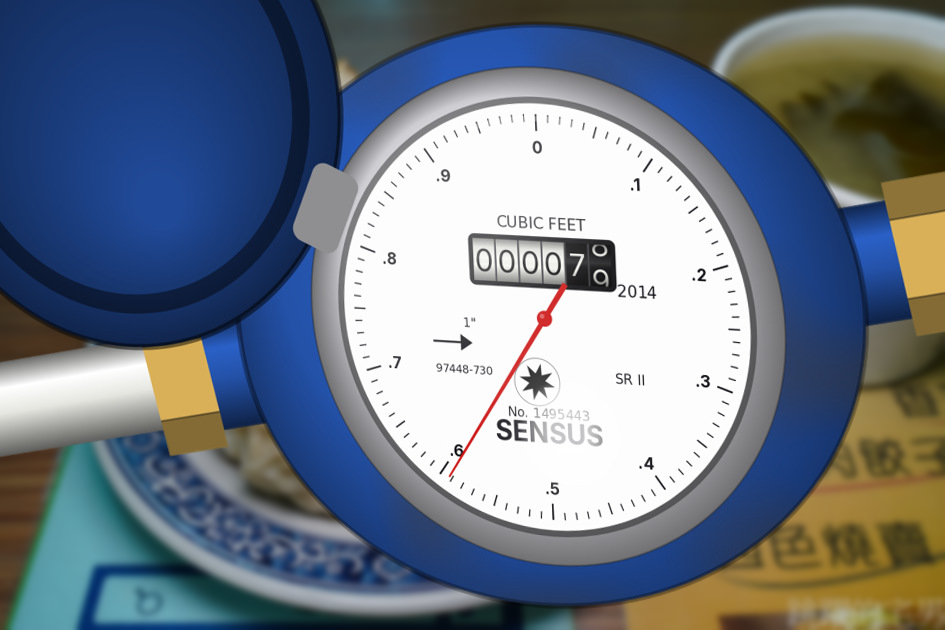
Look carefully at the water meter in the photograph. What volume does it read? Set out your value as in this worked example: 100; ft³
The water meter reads 78.59; ft³
